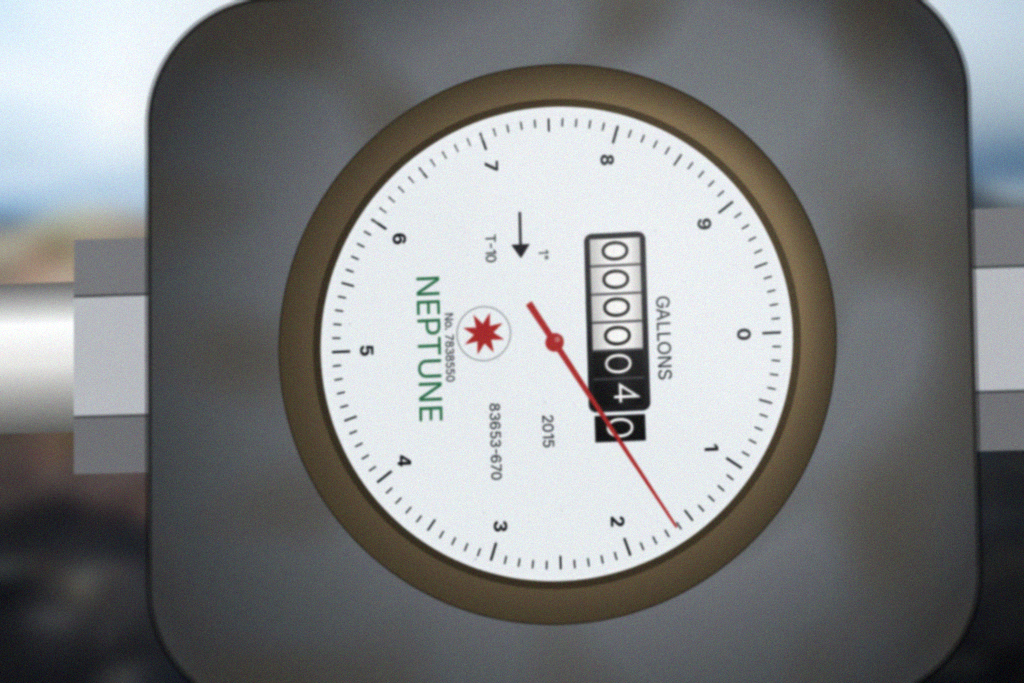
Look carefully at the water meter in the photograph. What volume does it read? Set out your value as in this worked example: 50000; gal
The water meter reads 41.6; gal
